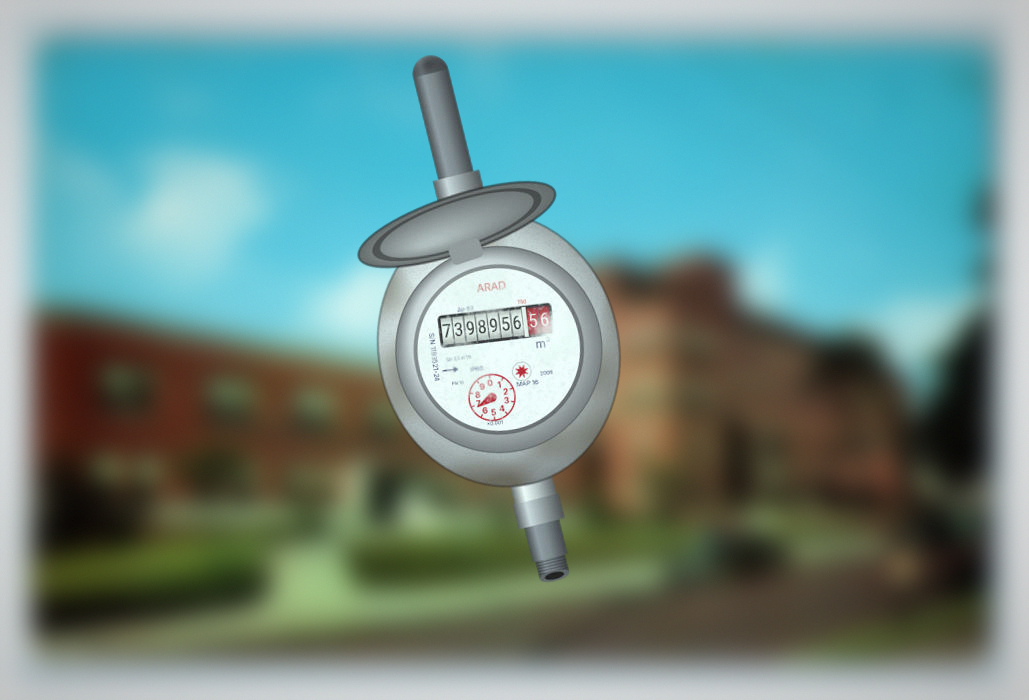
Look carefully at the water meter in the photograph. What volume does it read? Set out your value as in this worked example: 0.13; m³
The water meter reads 7398956.566; m³
